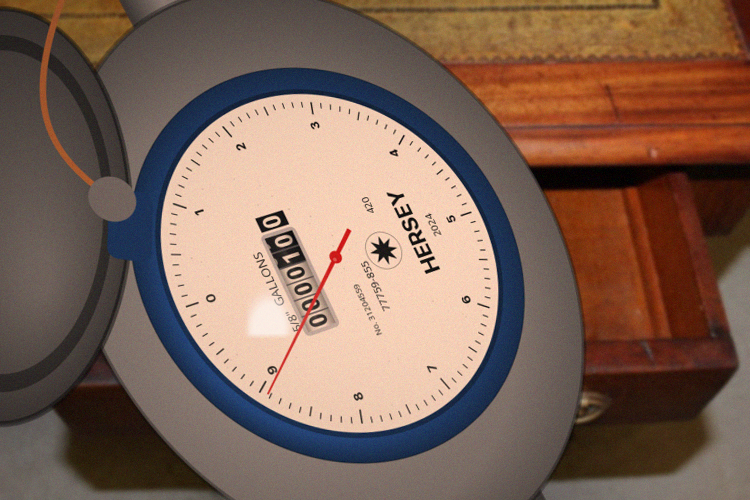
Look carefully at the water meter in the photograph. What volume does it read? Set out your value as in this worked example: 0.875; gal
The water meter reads 98.9; gal
